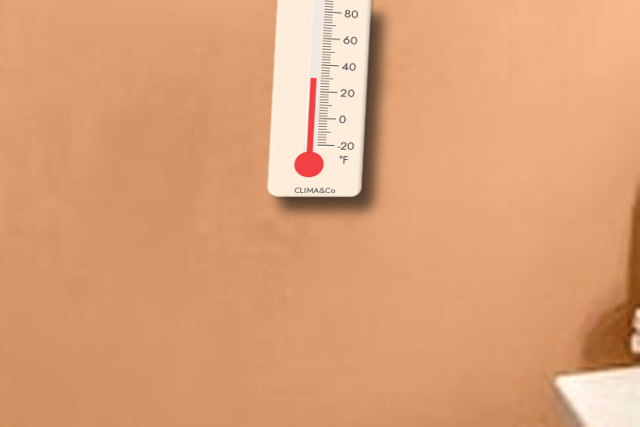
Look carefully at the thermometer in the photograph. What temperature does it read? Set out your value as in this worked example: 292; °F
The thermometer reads 30; °F
